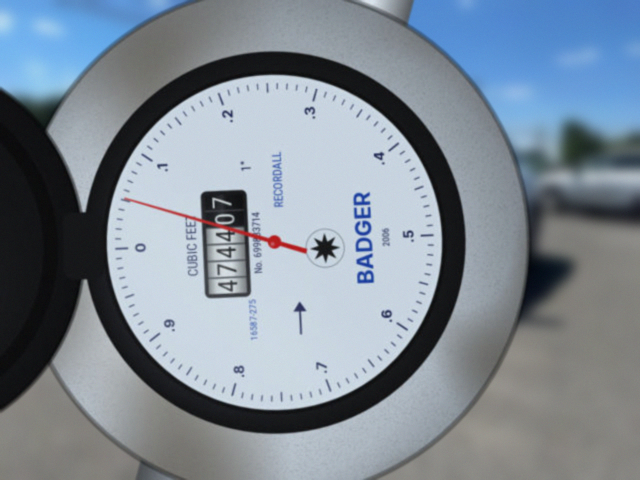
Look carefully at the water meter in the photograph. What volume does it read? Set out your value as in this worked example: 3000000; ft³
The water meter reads 474407.05; ft³
